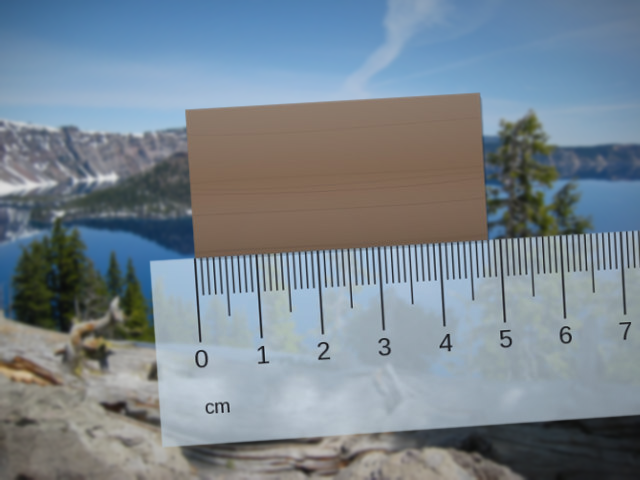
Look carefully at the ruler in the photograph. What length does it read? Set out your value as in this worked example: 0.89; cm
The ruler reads 4.8; cm
